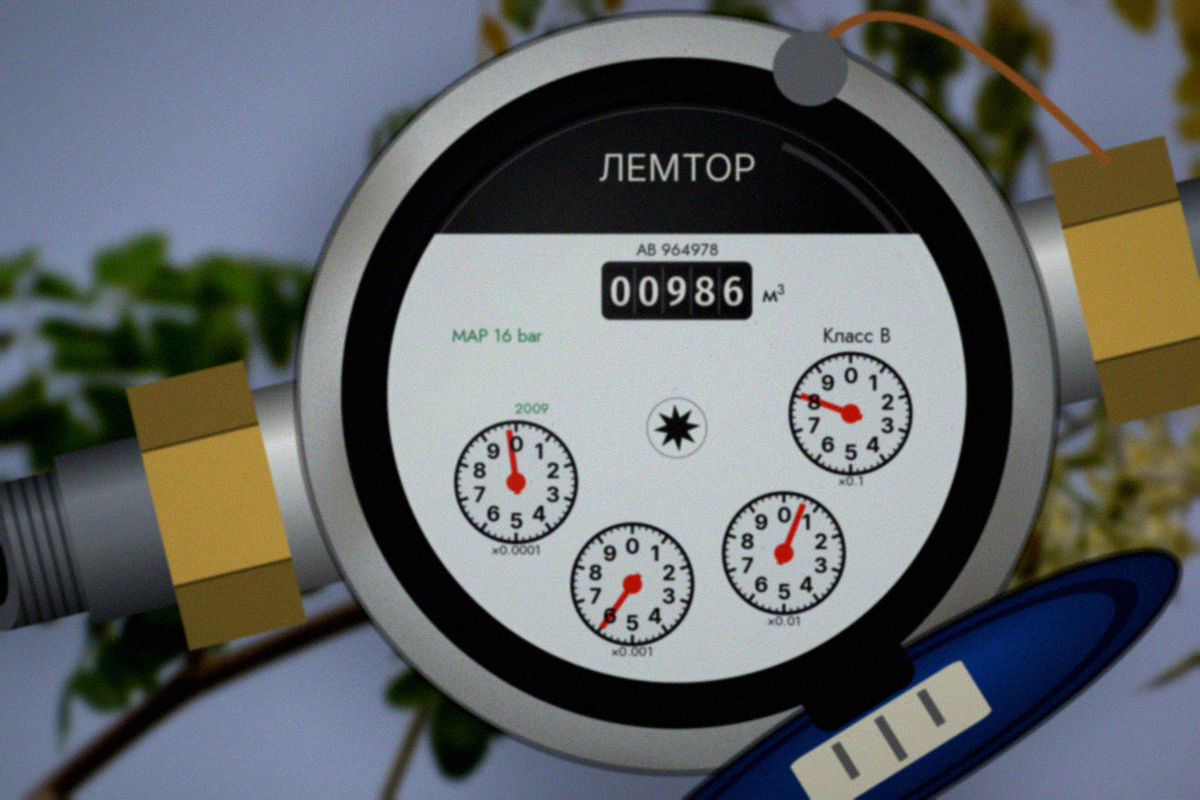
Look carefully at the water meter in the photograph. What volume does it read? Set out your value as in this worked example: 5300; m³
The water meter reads 986.8059; m³
